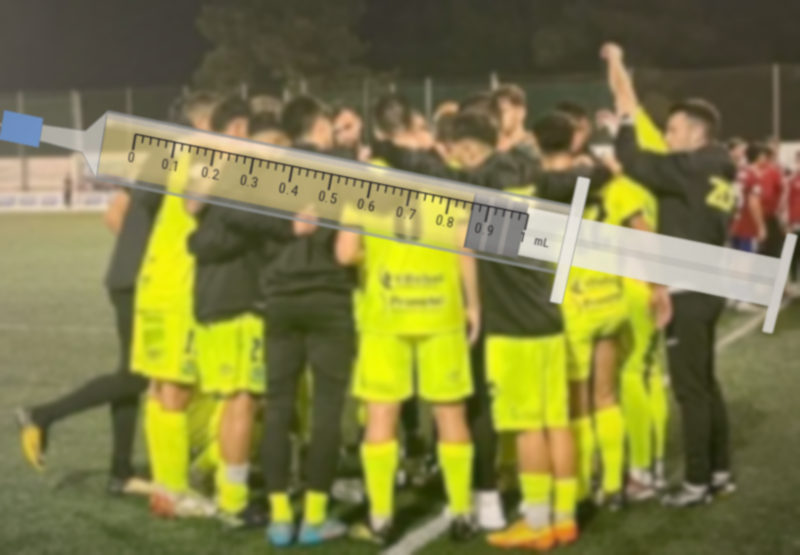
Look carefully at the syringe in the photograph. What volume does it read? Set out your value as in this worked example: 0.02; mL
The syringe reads 0.86; mL
